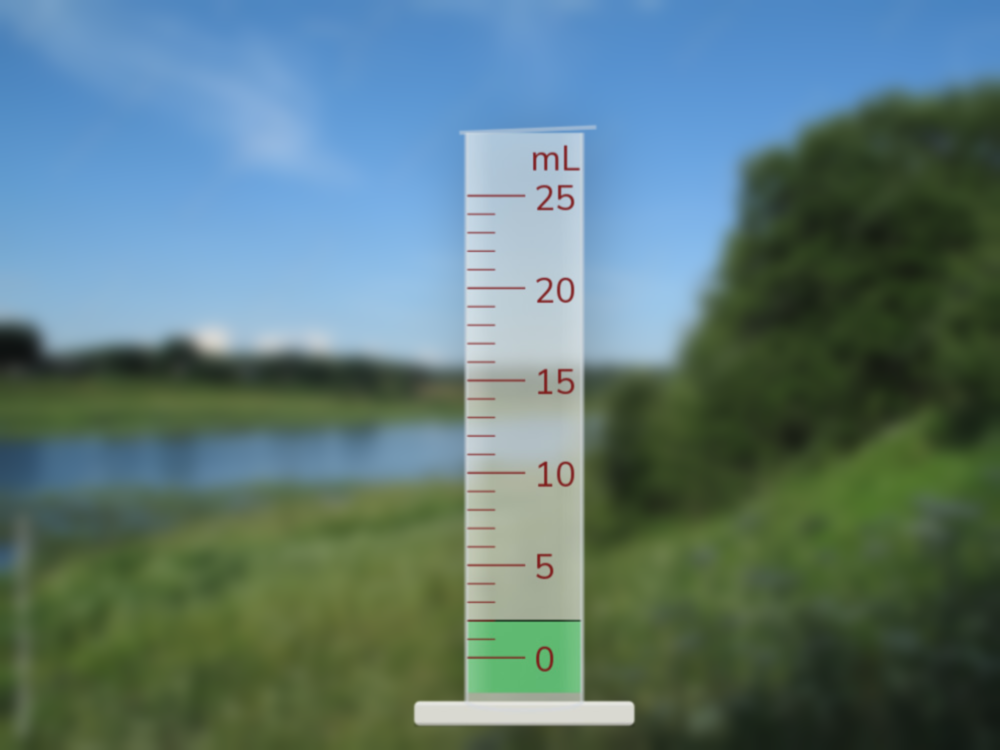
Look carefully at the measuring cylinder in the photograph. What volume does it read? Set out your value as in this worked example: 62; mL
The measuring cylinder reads 2; mL
